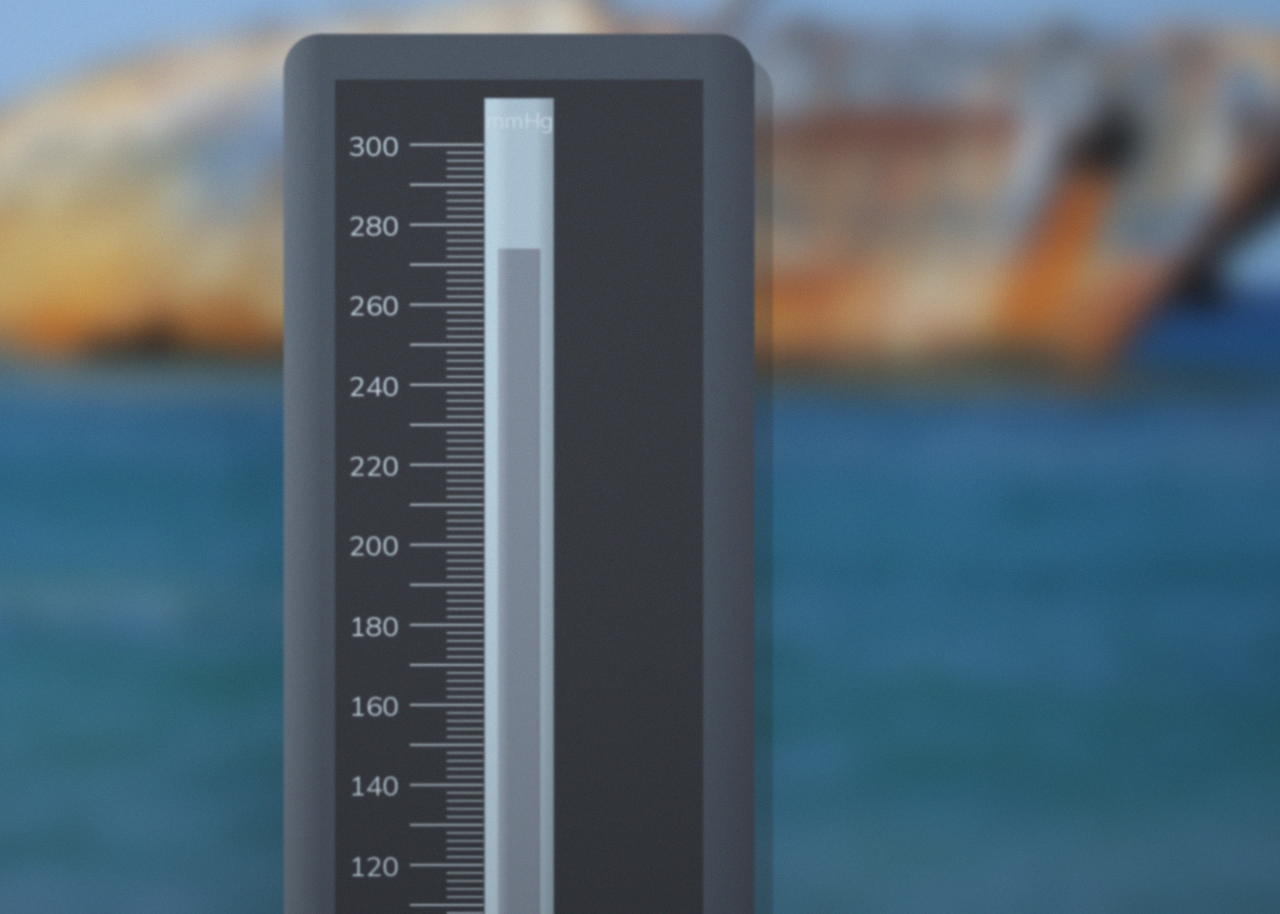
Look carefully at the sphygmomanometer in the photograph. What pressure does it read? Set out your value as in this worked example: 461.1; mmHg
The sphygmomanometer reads 274; mmHg
